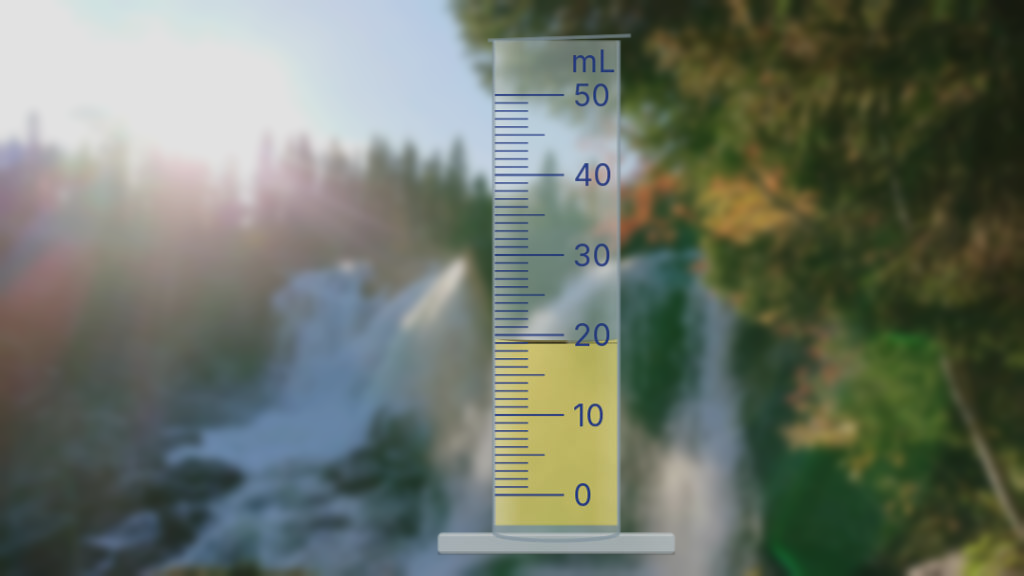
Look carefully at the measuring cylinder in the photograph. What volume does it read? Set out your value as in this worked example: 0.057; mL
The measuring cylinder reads 19; mL
